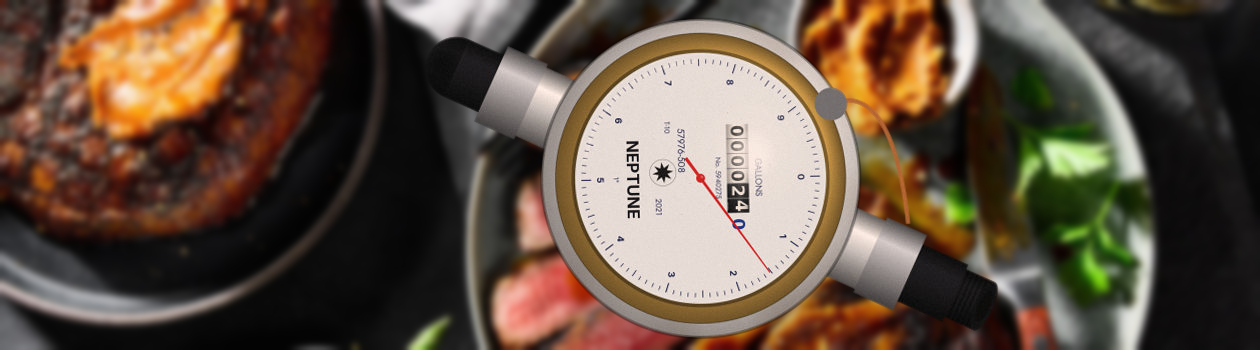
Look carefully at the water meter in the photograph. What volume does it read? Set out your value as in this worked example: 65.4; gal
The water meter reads 241.5; gal
